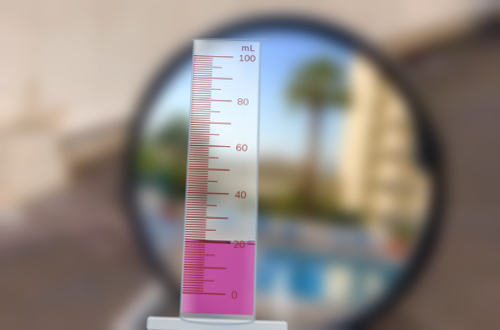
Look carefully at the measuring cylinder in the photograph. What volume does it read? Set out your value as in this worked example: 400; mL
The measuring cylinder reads 20; mL
